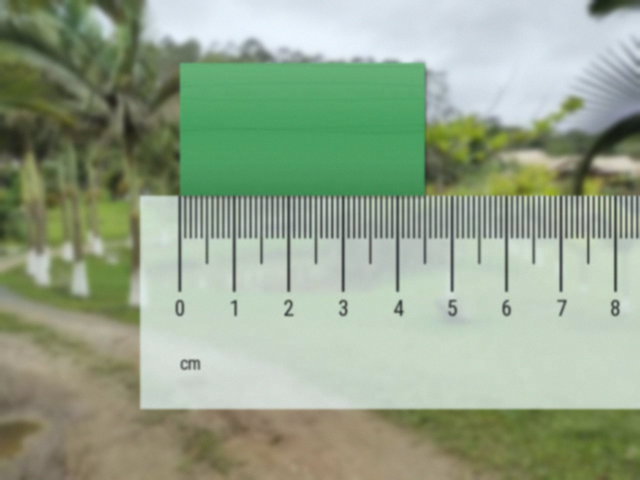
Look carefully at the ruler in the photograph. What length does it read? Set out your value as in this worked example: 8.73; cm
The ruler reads 4.5; cm
